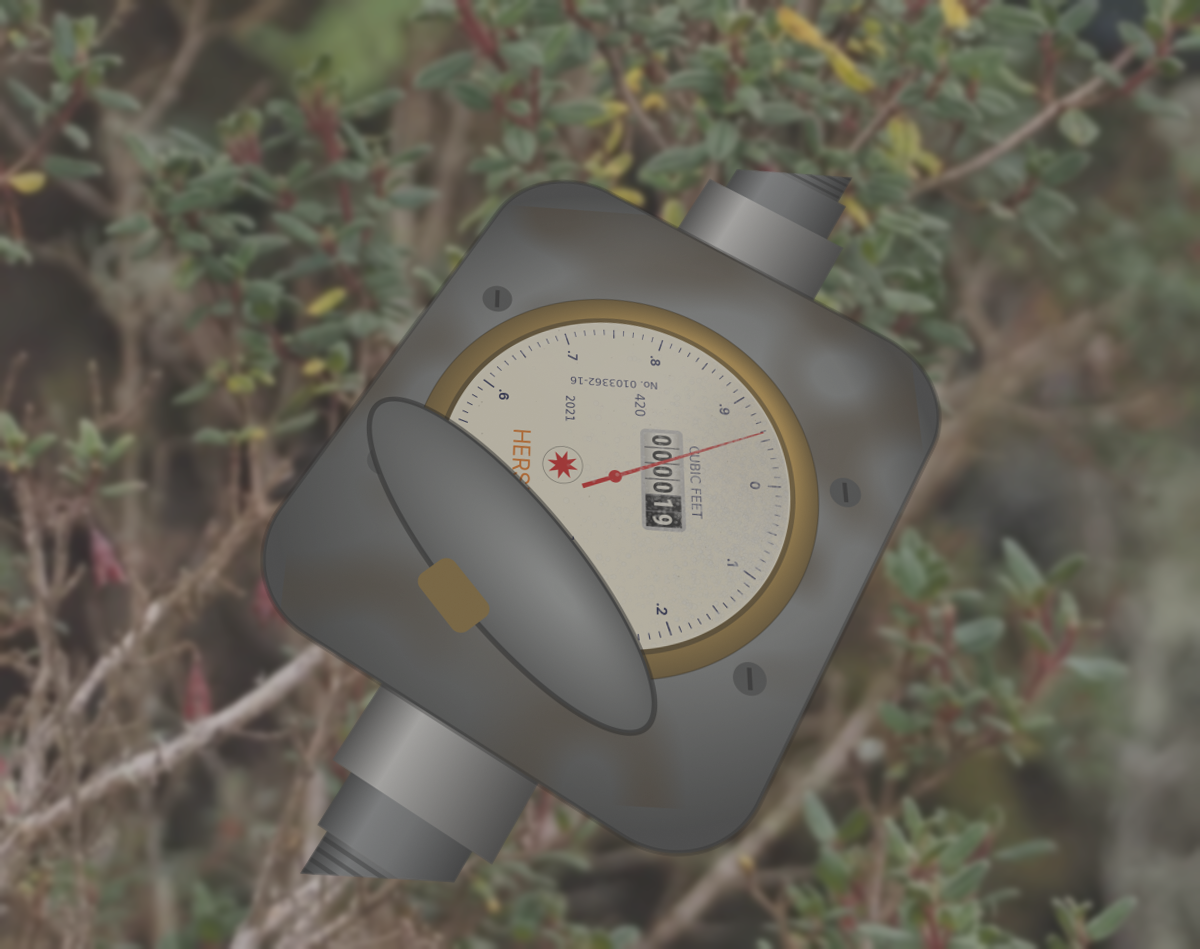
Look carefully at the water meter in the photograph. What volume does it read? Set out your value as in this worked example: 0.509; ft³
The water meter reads 18.94; ft³
